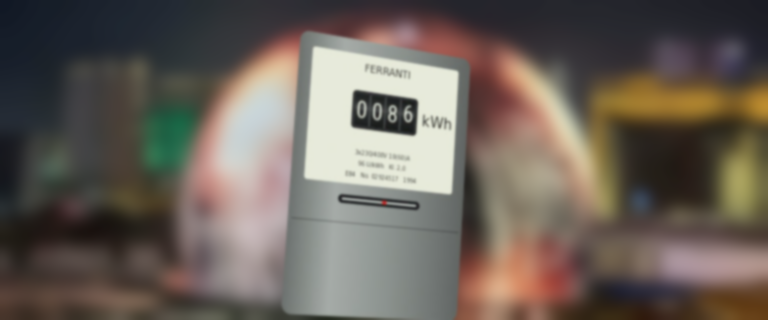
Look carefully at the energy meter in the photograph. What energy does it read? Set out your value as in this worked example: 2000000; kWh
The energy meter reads 86; kWh
